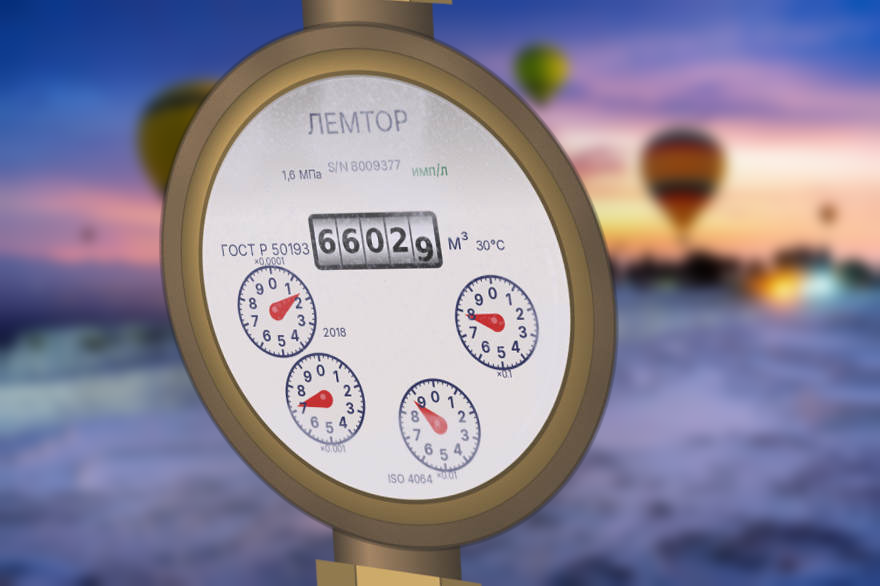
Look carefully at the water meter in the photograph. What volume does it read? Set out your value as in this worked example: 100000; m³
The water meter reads 66028.7871; m³
